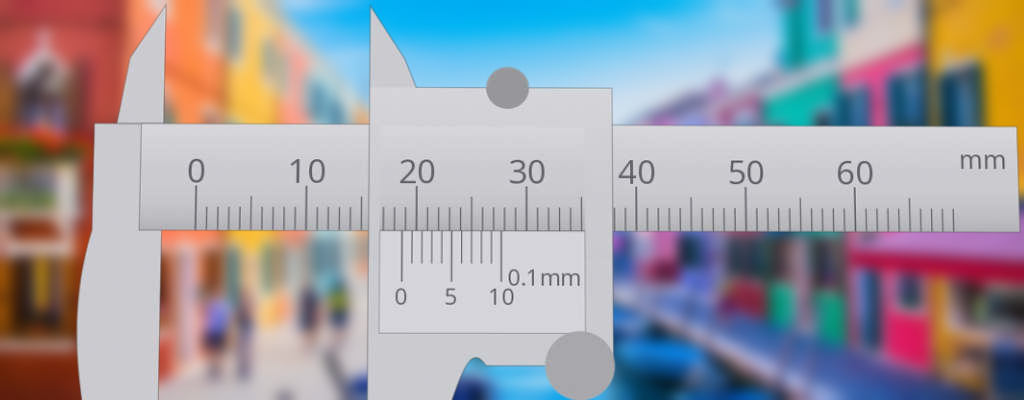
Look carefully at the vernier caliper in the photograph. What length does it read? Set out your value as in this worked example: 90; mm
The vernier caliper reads 18.7; mm
